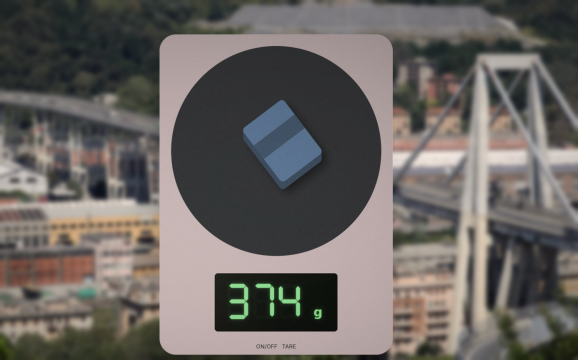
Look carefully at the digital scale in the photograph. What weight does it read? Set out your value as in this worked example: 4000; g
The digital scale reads 374; g
